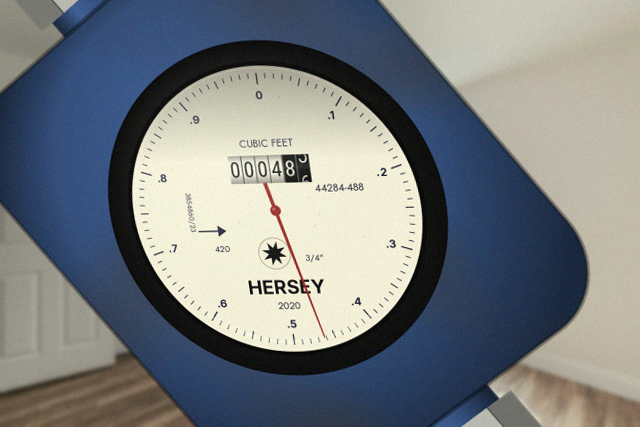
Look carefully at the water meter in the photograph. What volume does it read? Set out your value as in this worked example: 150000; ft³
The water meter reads 485.46; ft³
